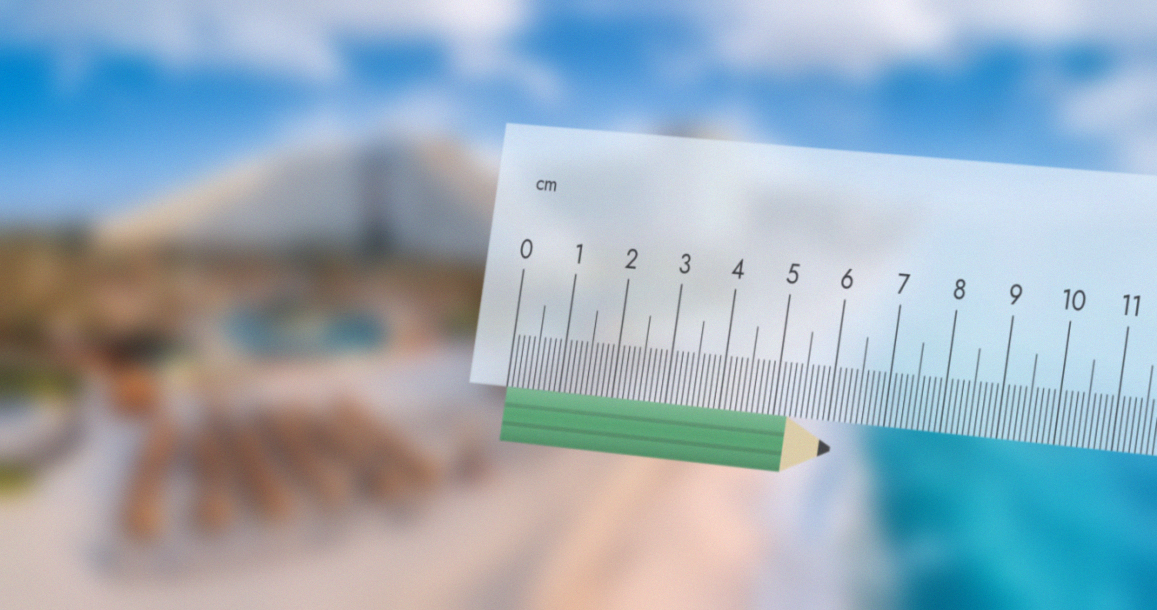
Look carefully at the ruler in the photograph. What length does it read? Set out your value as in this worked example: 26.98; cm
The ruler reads 6.1; cm
